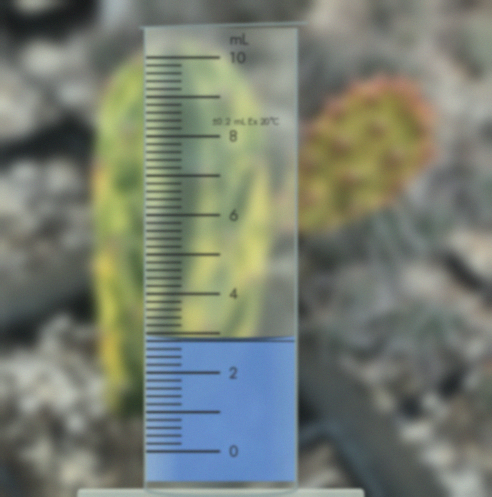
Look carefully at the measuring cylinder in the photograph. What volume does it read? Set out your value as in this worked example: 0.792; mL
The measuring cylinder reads 2.8; mL
